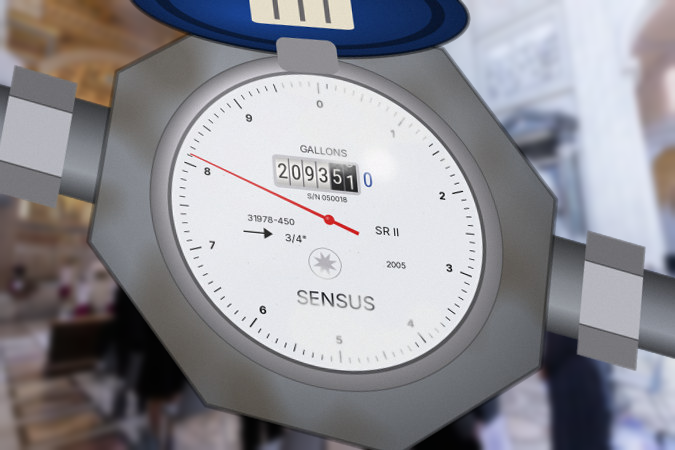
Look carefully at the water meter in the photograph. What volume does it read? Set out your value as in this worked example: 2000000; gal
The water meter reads 2093508.1; gal
